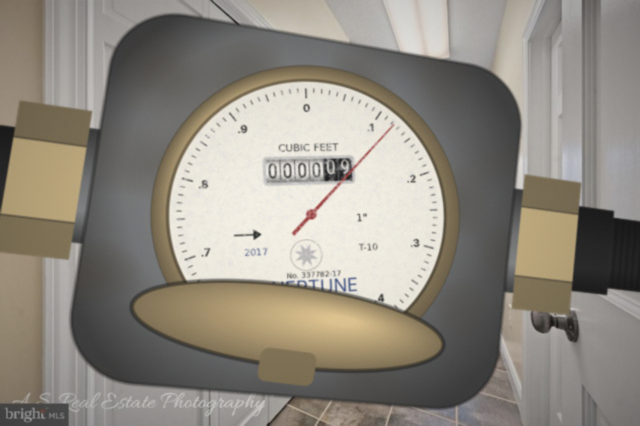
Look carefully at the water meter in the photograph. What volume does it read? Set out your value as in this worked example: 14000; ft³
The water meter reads 9.12; ft³
